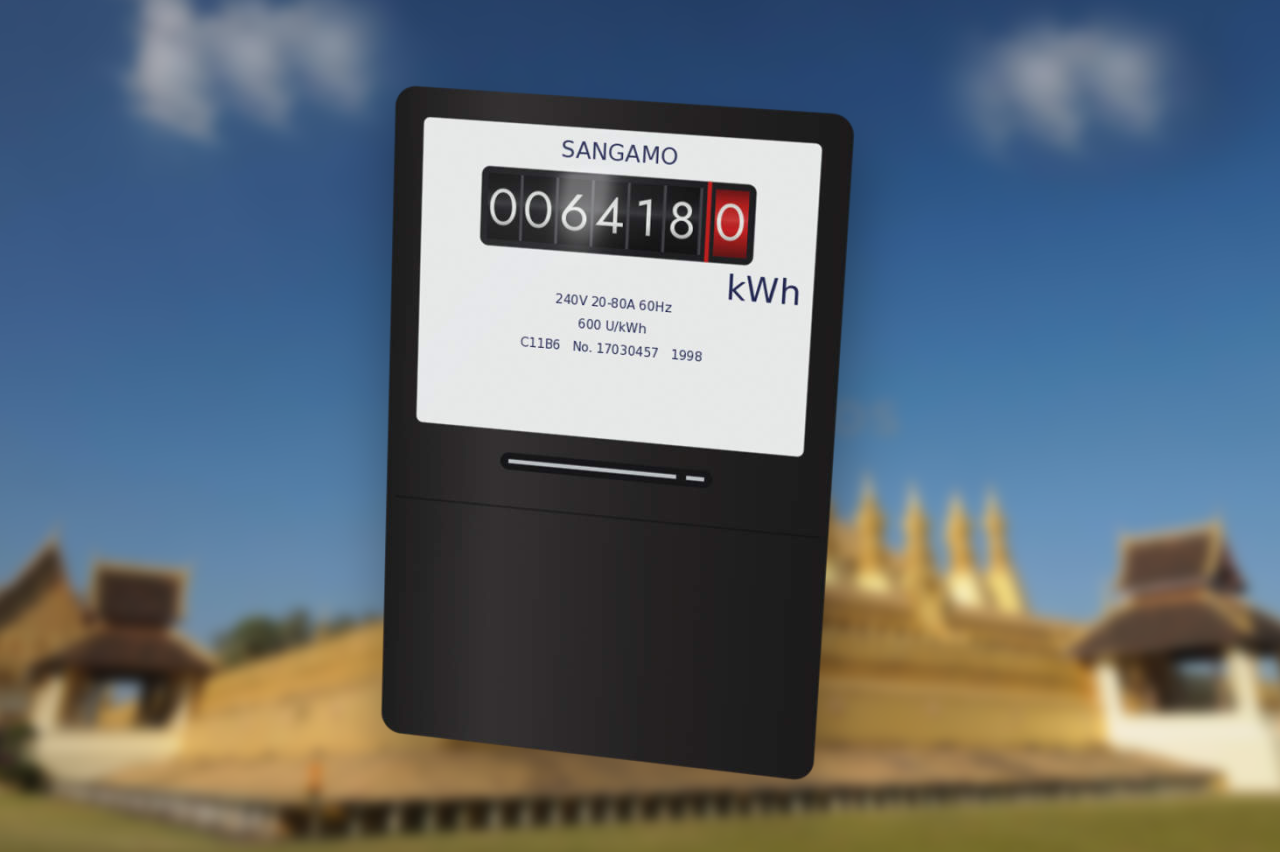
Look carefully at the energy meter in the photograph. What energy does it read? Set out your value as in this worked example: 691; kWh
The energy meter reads 6418.0; kWh
